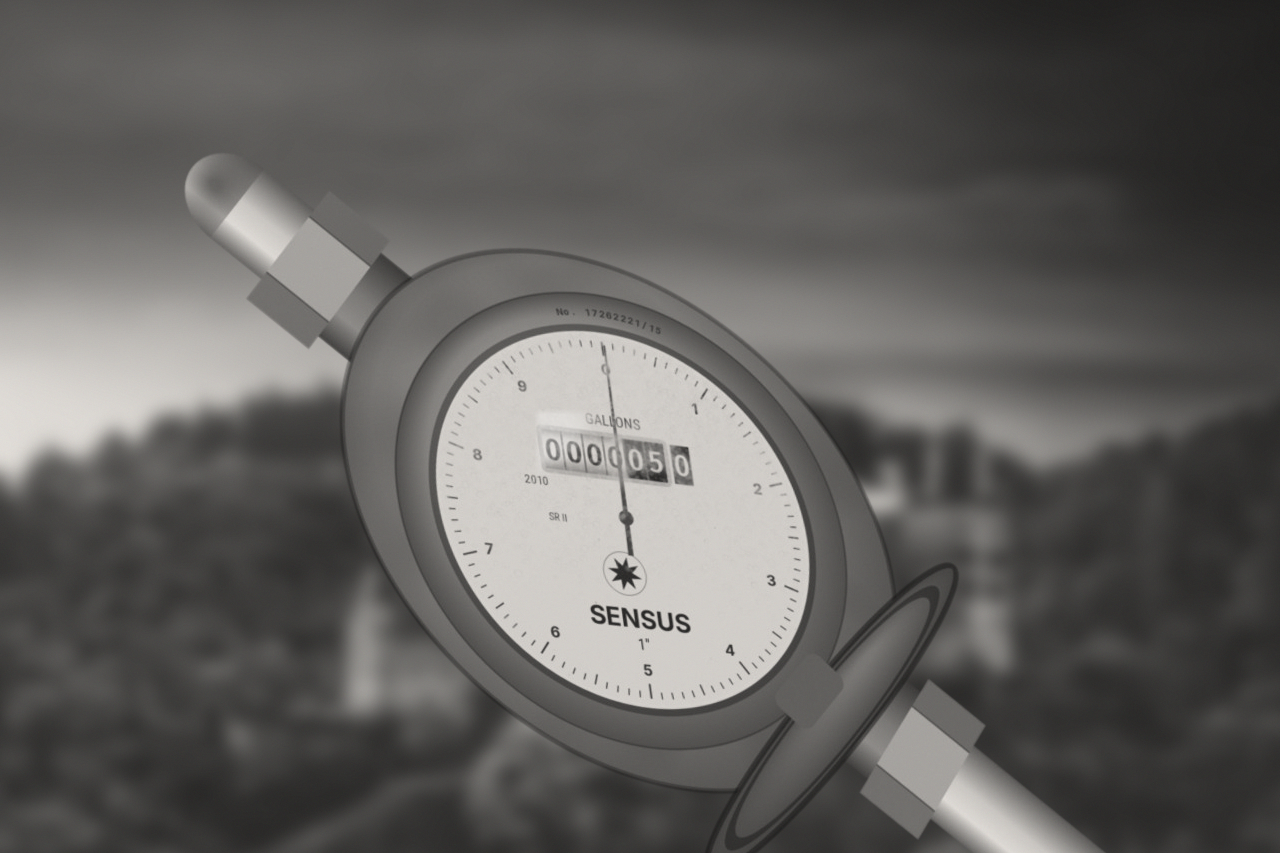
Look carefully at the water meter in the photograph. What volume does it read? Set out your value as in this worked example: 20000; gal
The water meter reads 50.0; gal
